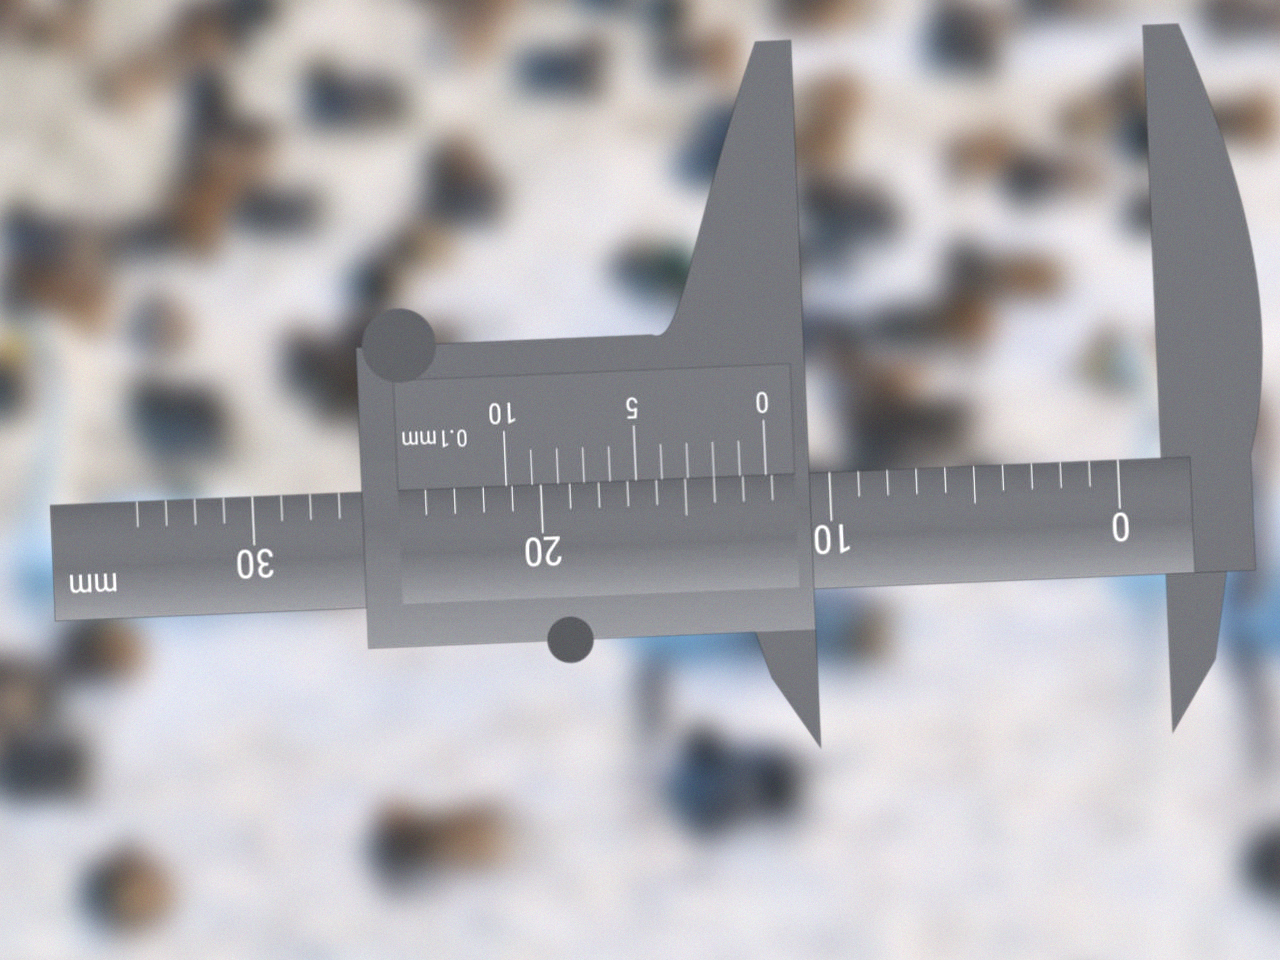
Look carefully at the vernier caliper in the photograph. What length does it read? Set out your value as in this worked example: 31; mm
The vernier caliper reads 12.2; mm
